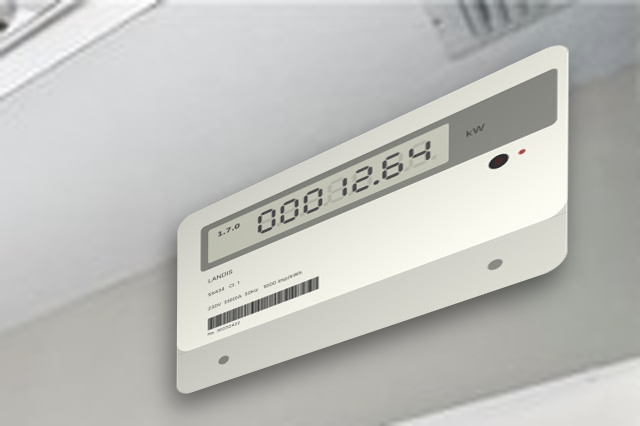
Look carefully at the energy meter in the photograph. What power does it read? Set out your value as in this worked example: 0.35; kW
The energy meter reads 12.64; kW
